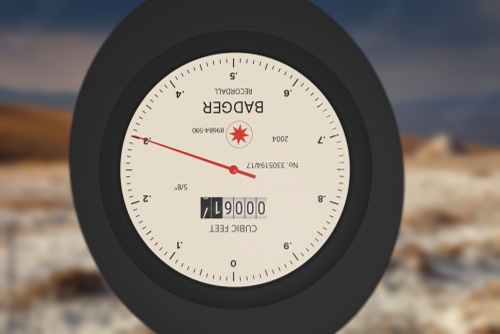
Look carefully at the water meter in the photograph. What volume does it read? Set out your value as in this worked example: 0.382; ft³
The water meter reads 617.30; ft³
